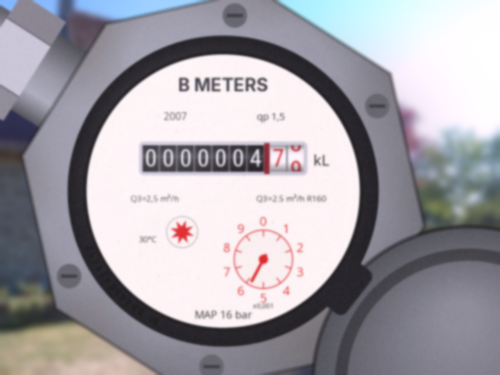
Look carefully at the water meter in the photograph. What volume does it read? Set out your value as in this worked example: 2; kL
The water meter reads 4.785; kL
